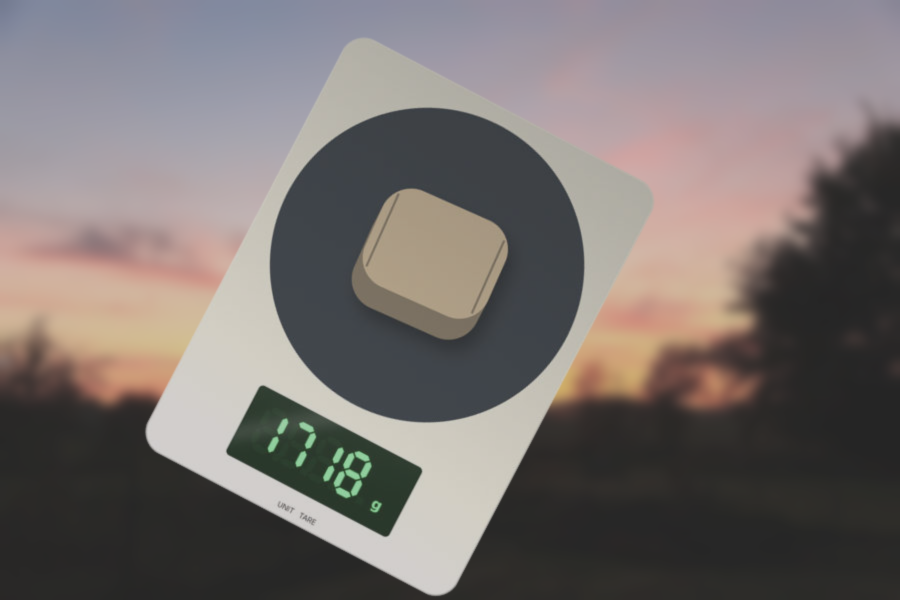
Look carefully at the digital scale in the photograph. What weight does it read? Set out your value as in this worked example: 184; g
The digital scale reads 1718; g
